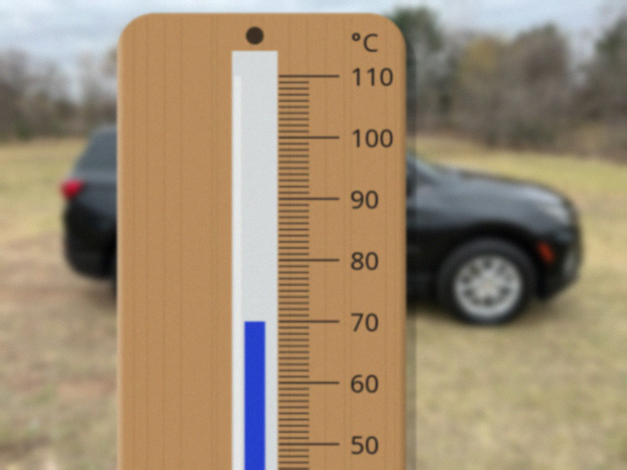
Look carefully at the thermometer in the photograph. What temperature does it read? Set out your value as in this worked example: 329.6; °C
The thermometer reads 70; °C
